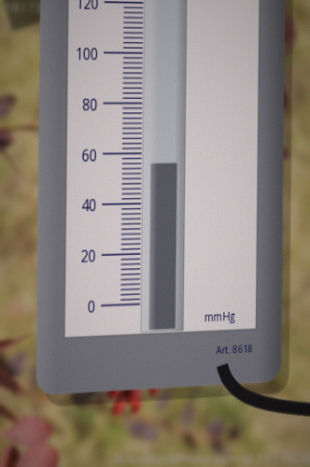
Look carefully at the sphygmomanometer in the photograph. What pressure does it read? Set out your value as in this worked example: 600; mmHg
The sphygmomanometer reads 56; mmHg
